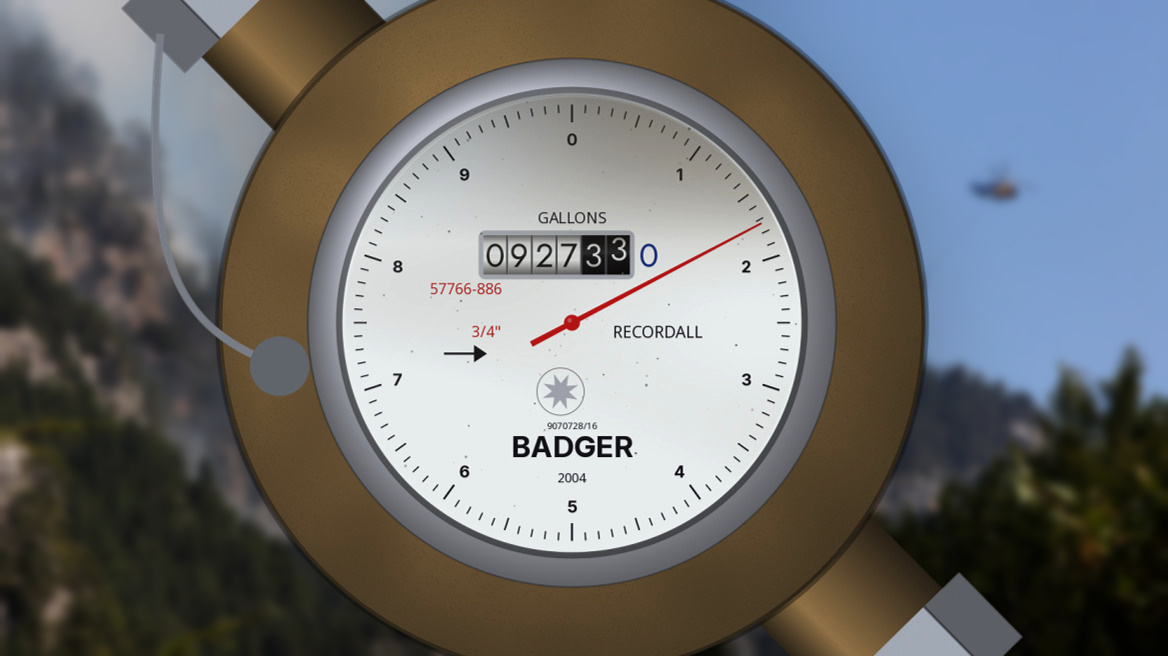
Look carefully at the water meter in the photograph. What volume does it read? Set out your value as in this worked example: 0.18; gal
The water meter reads 927331.7; gal
